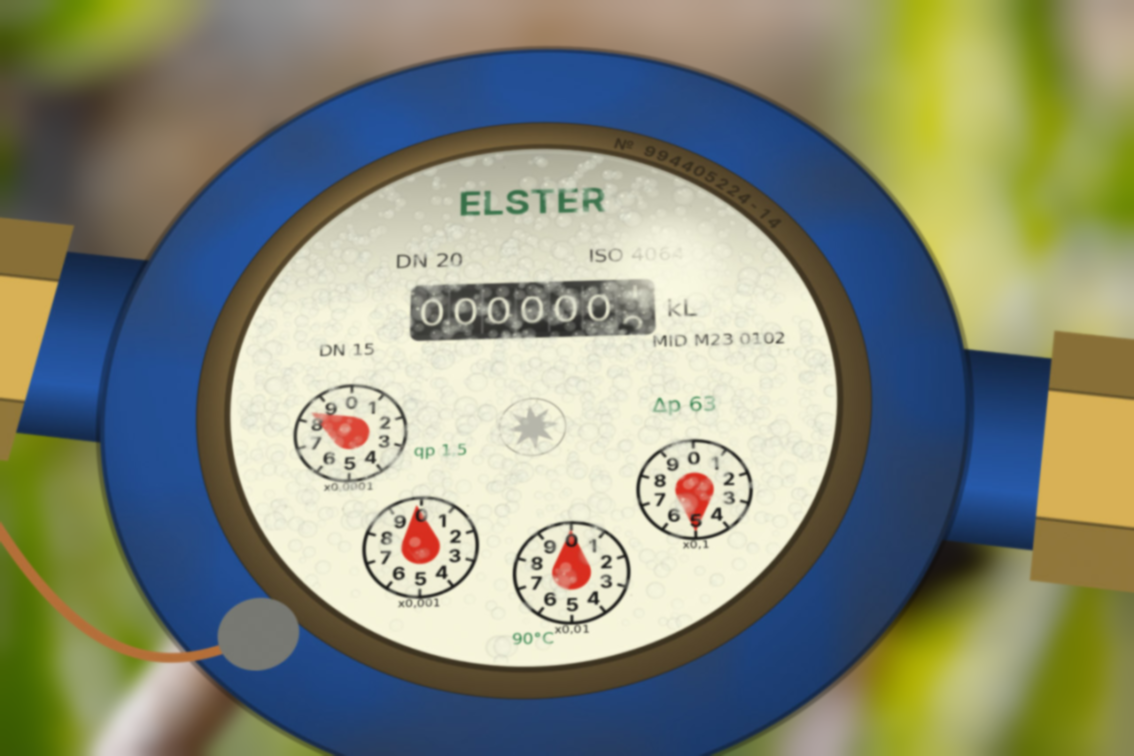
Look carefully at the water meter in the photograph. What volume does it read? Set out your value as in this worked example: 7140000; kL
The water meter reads 1.4998; kL
